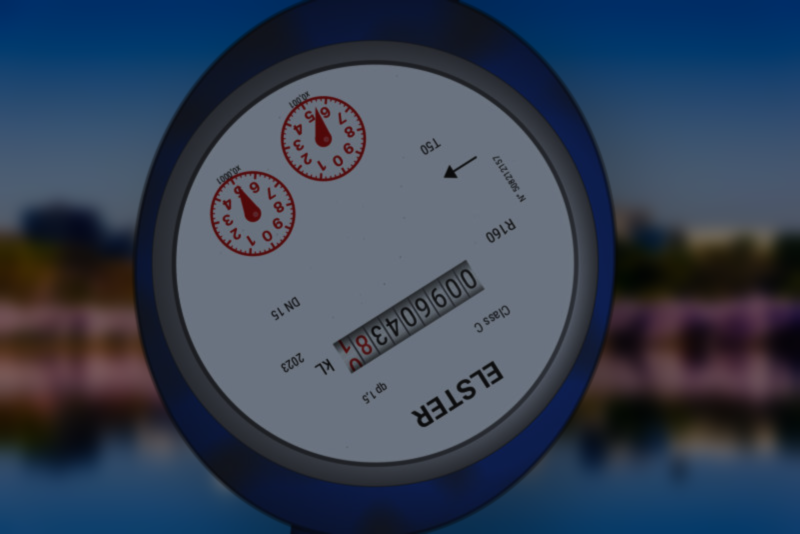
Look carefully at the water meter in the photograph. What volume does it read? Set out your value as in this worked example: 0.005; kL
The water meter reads 96043.8055; kL
